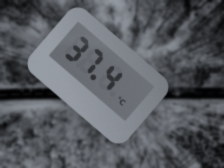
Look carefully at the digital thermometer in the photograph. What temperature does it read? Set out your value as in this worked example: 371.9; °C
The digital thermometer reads 37.4; °C
